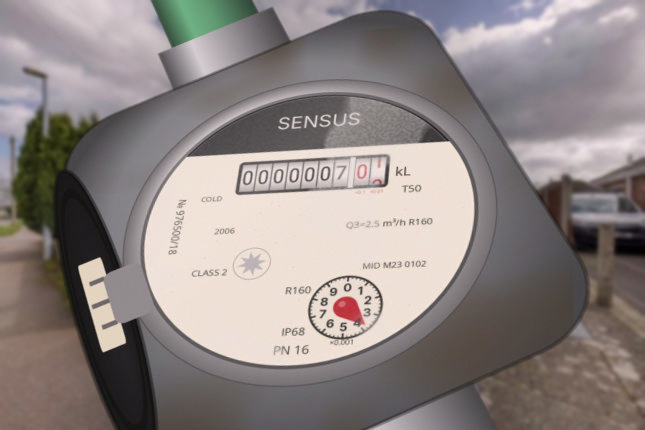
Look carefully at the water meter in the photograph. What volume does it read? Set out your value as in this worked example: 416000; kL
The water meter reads 7.013; kL
